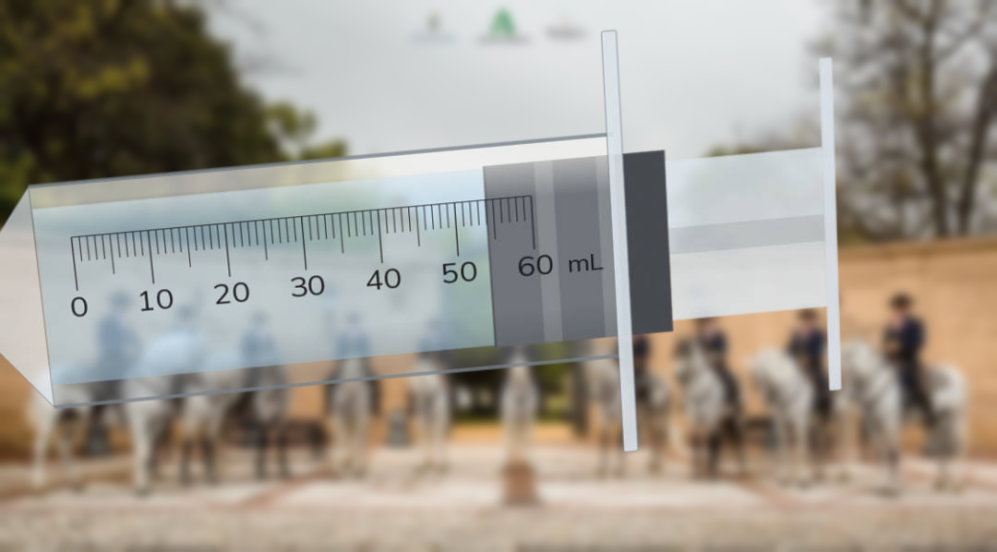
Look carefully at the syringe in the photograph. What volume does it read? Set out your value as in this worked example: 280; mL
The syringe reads 54; mL
